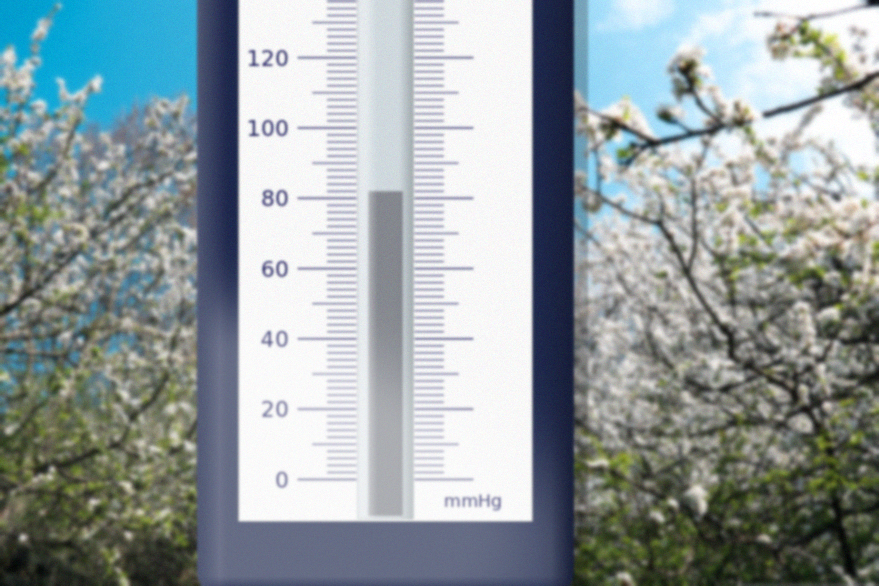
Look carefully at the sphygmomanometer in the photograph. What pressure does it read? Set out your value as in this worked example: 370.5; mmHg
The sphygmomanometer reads 82; mmHg
